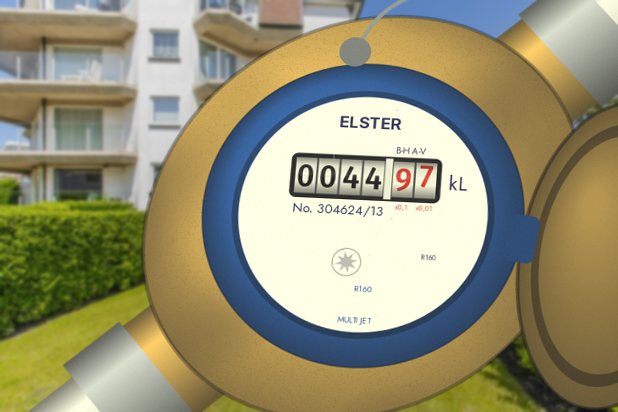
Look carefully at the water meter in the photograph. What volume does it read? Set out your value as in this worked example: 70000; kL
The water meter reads 44.97; kL
